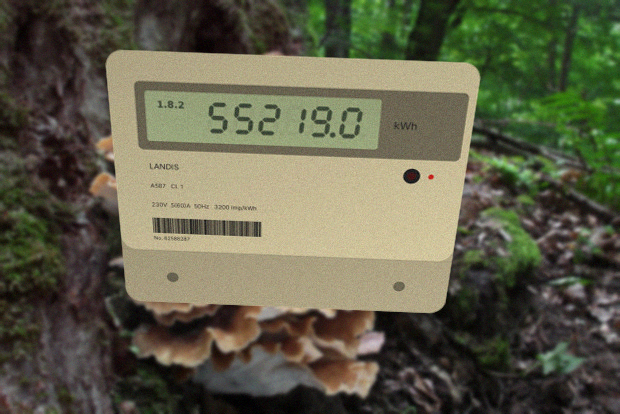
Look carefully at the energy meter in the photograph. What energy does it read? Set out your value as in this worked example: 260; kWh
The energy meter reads 55219.0; kWh
